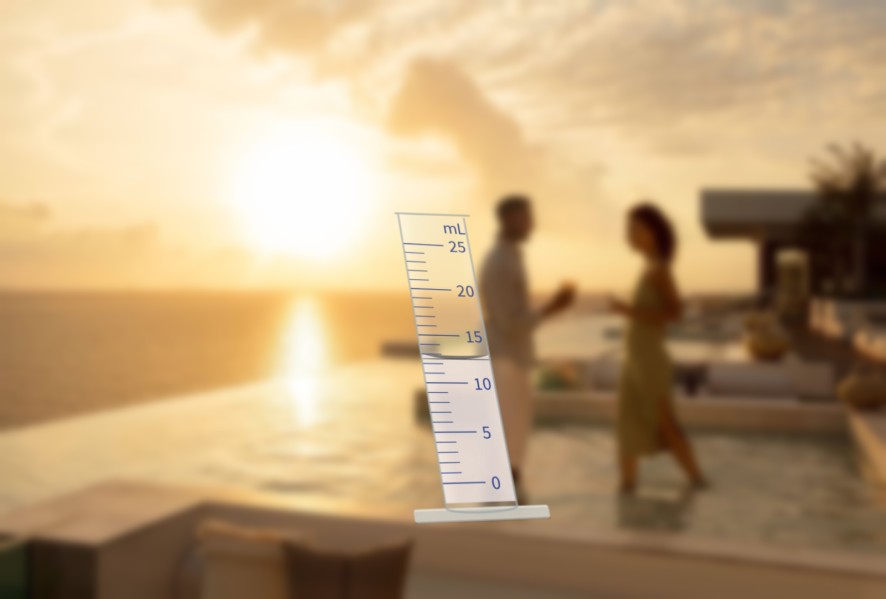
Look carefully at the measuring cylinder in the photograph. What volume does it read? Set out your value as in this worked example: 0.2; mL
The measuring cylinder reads 12.5; mL
